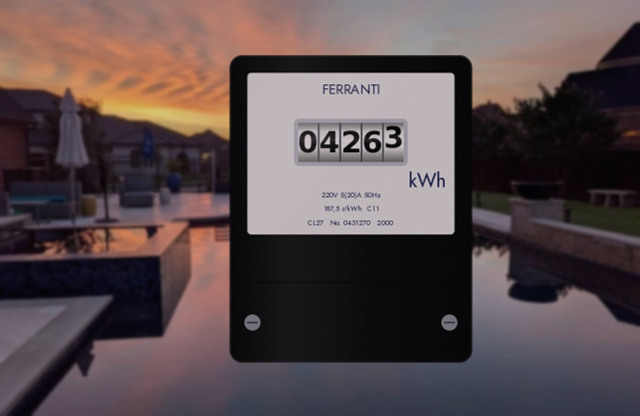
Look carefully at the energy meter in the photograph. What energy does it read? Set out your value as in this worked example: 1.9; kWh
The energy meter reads 4263; kWh
